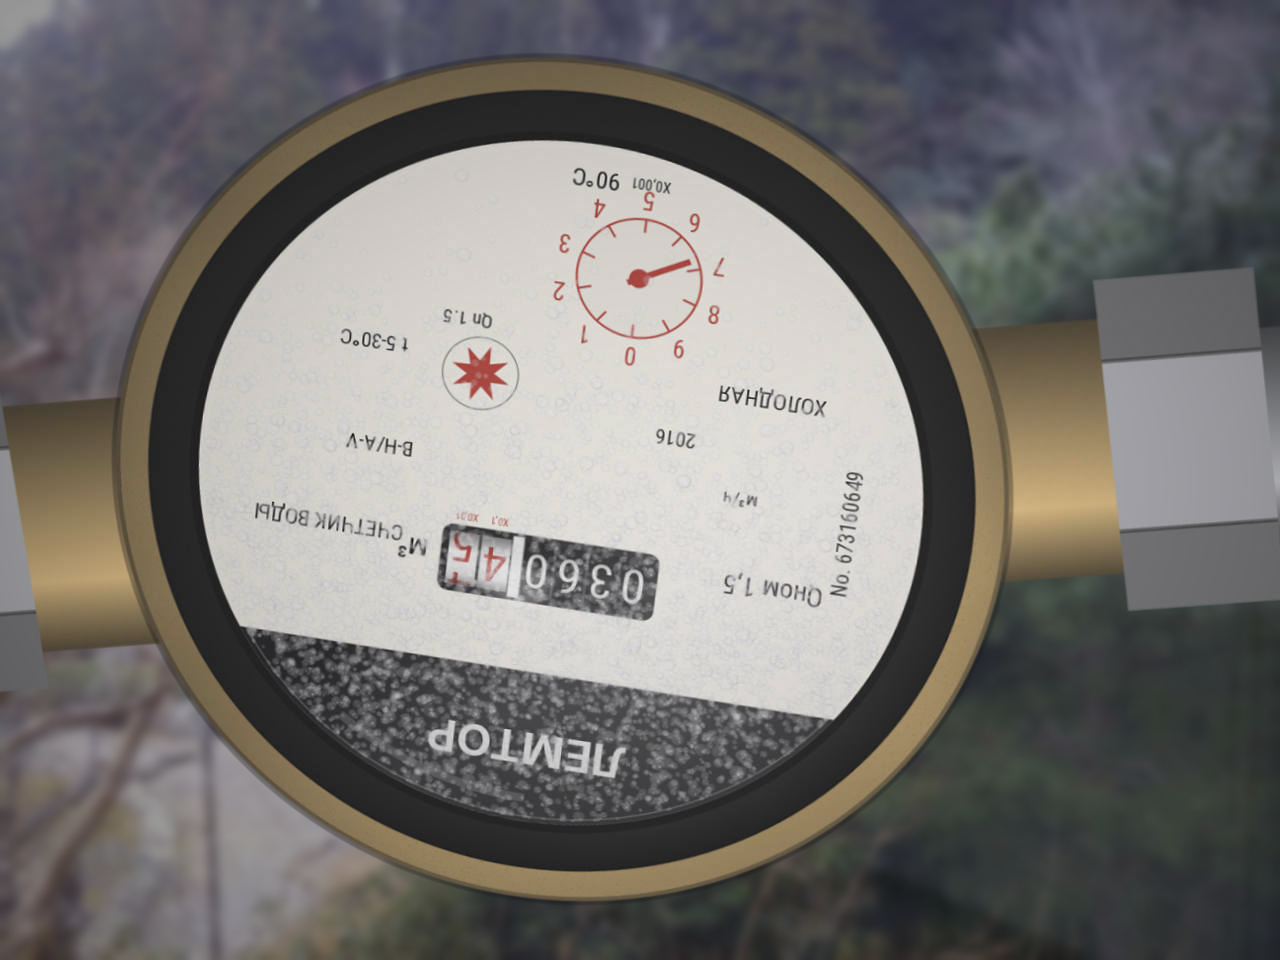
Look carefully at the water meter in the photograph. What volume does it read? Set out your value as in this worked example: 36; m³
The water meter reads 360.446; m³
